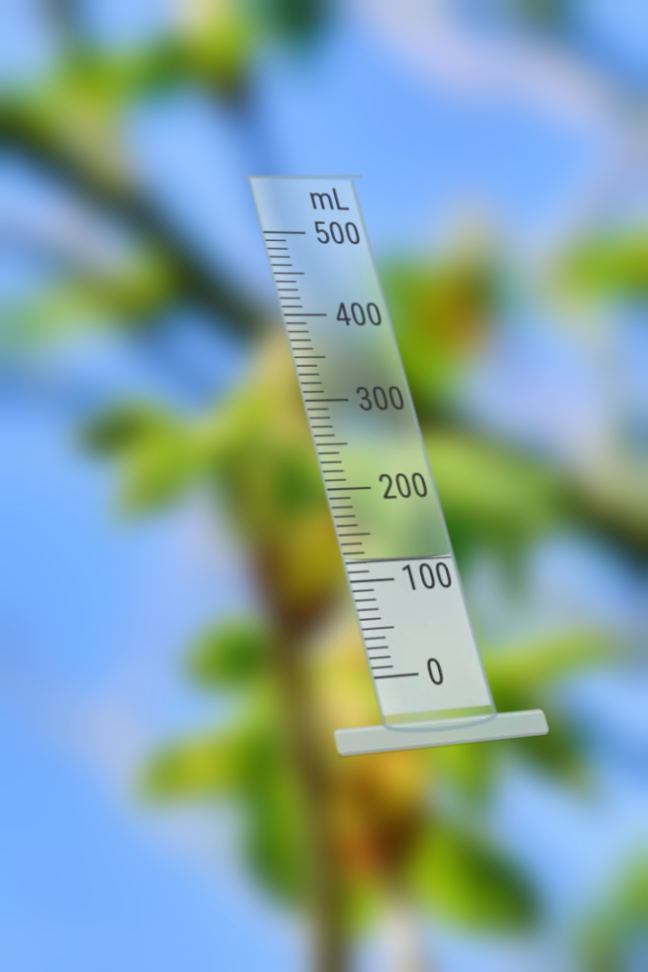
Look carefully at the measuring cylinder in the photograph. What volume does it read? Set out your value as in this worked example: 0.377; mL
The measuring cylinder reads 120; mL
